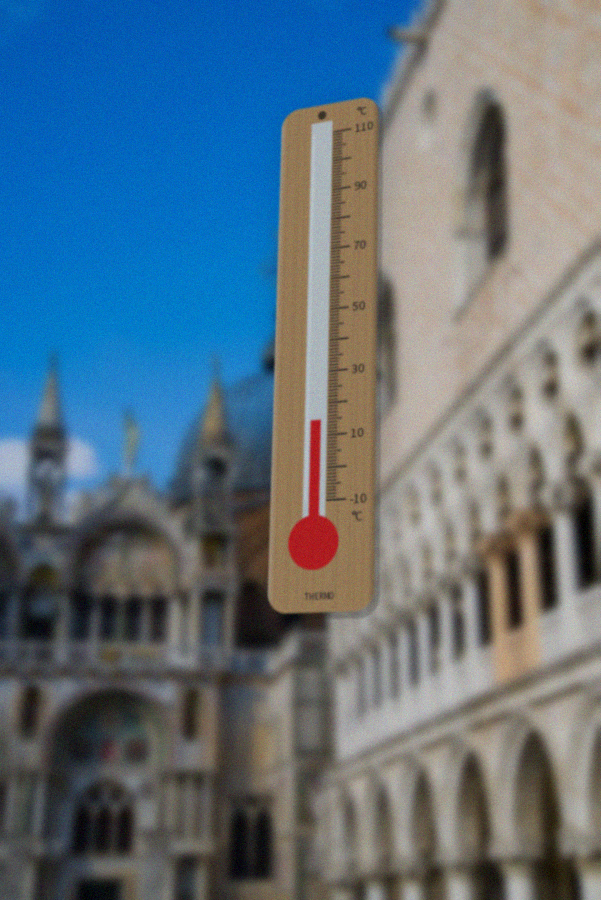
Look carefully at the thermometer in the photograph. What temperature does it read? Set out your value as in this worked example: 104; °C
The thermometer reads 15; °C
